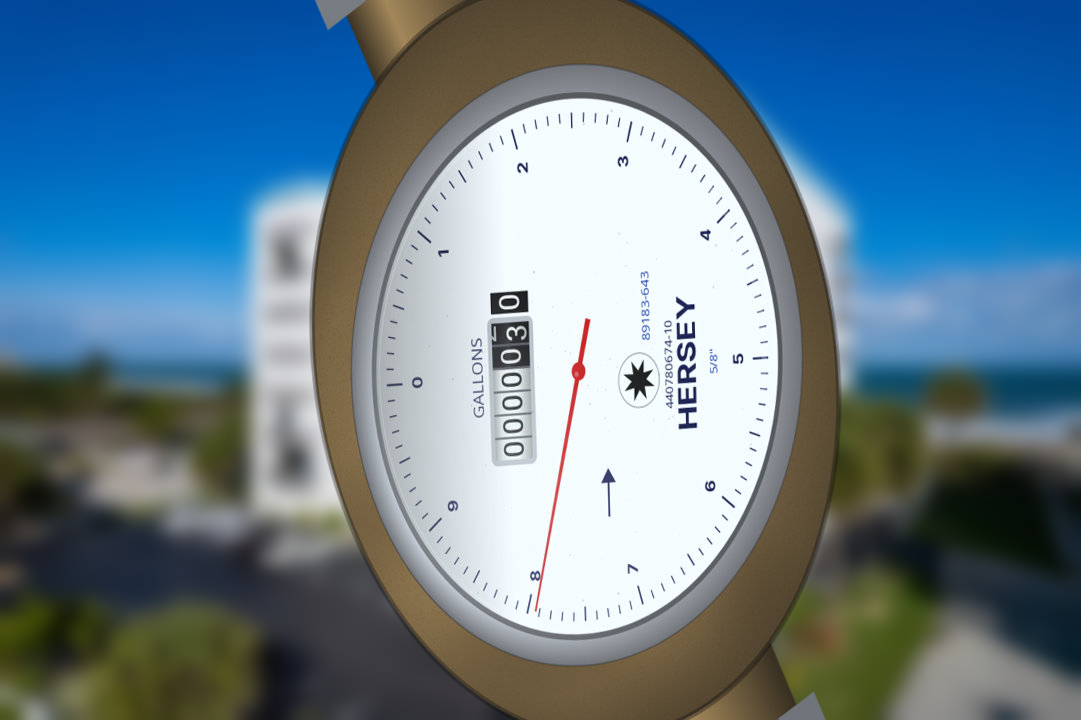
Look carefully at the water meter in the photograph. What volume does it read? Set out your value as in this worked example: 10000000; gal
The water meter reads 27.9; gal
